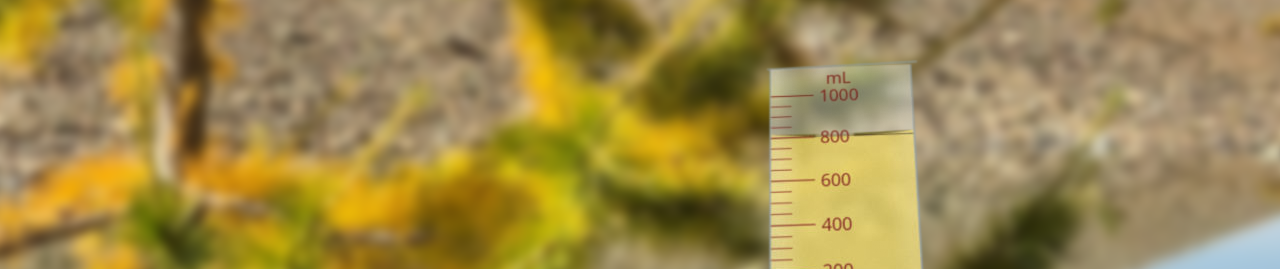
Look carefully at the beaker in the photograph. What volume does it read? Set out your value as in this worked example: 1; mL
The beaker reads 800; mL
